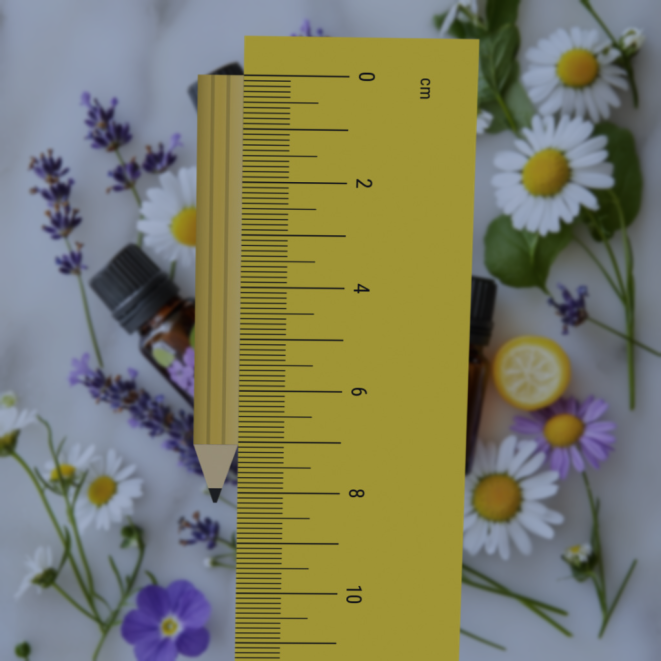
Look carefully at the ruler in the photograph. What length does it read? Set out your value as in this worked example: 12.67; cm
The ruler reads 8.2; cm
